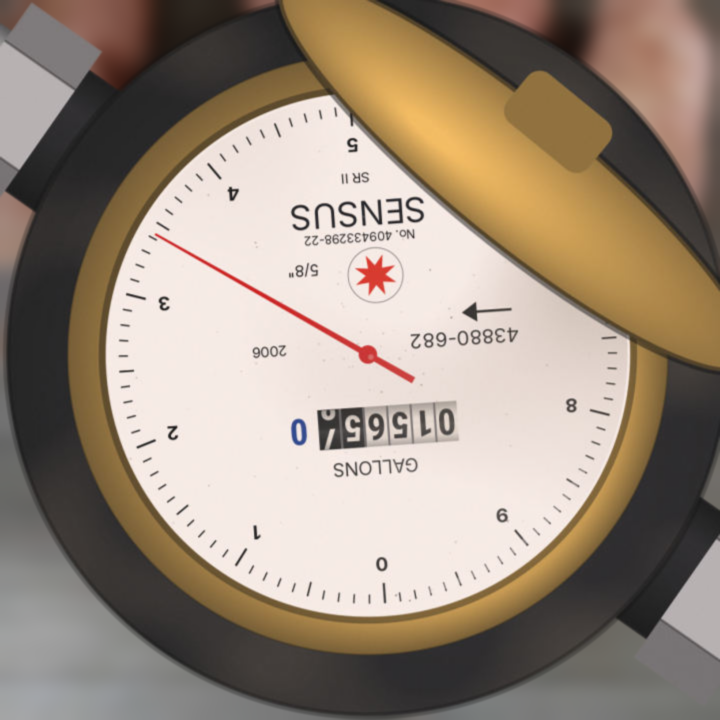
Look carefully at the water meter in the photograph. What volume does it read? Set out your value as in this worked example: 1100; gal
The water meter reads 156573.4; gal
